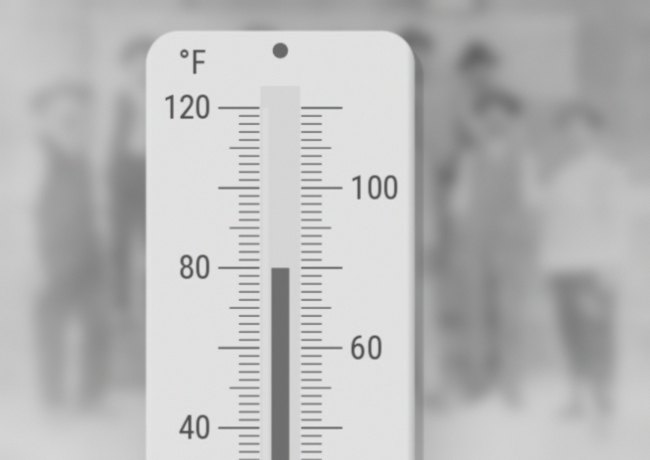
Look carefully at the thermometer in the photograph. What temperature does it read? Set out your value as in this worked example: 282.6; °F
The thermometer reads 80; °F
